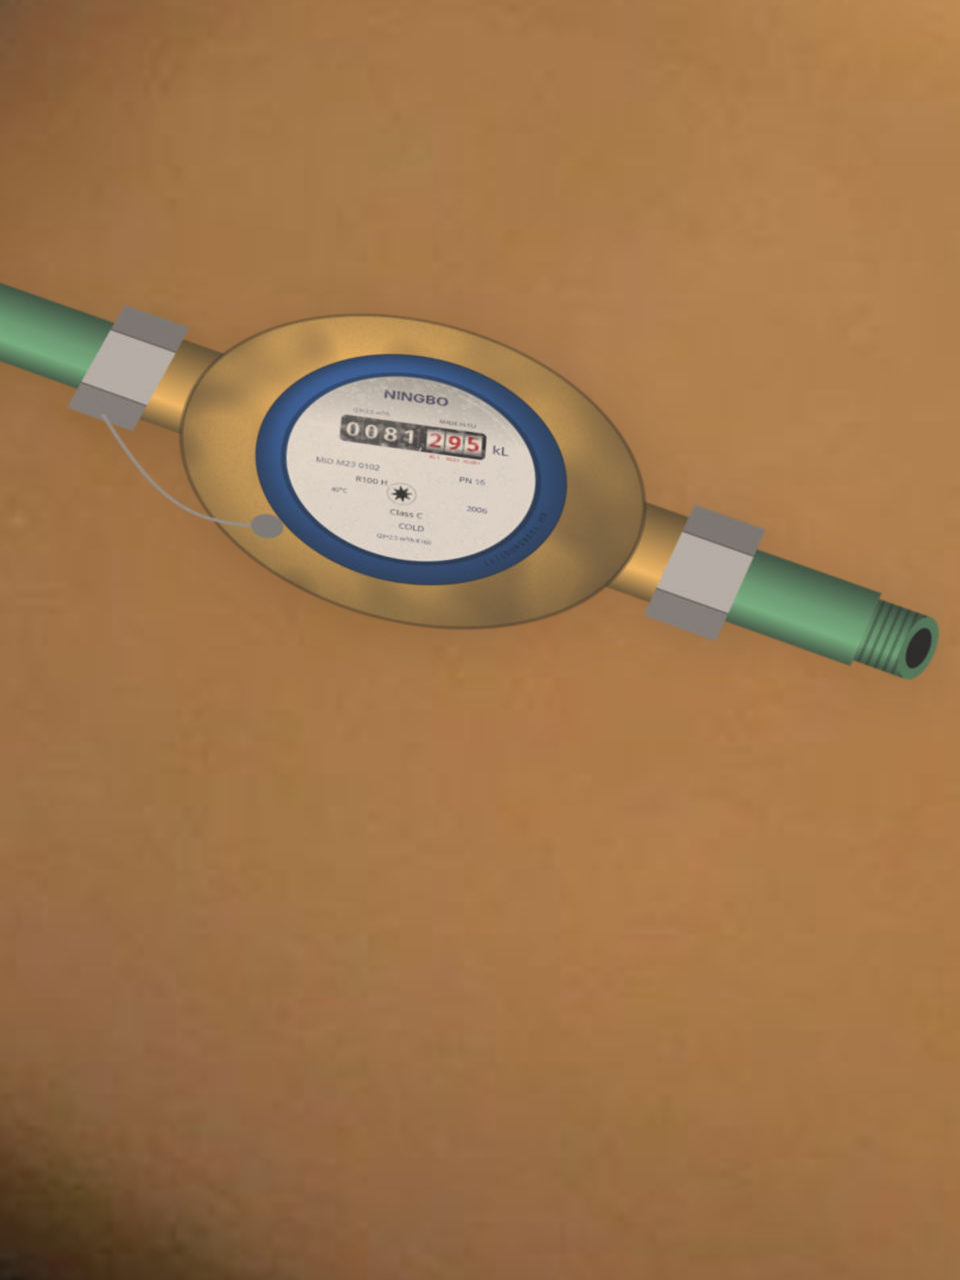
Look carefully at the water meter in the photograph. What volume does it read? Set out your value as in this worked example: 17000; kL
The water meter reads 81.295; kL
